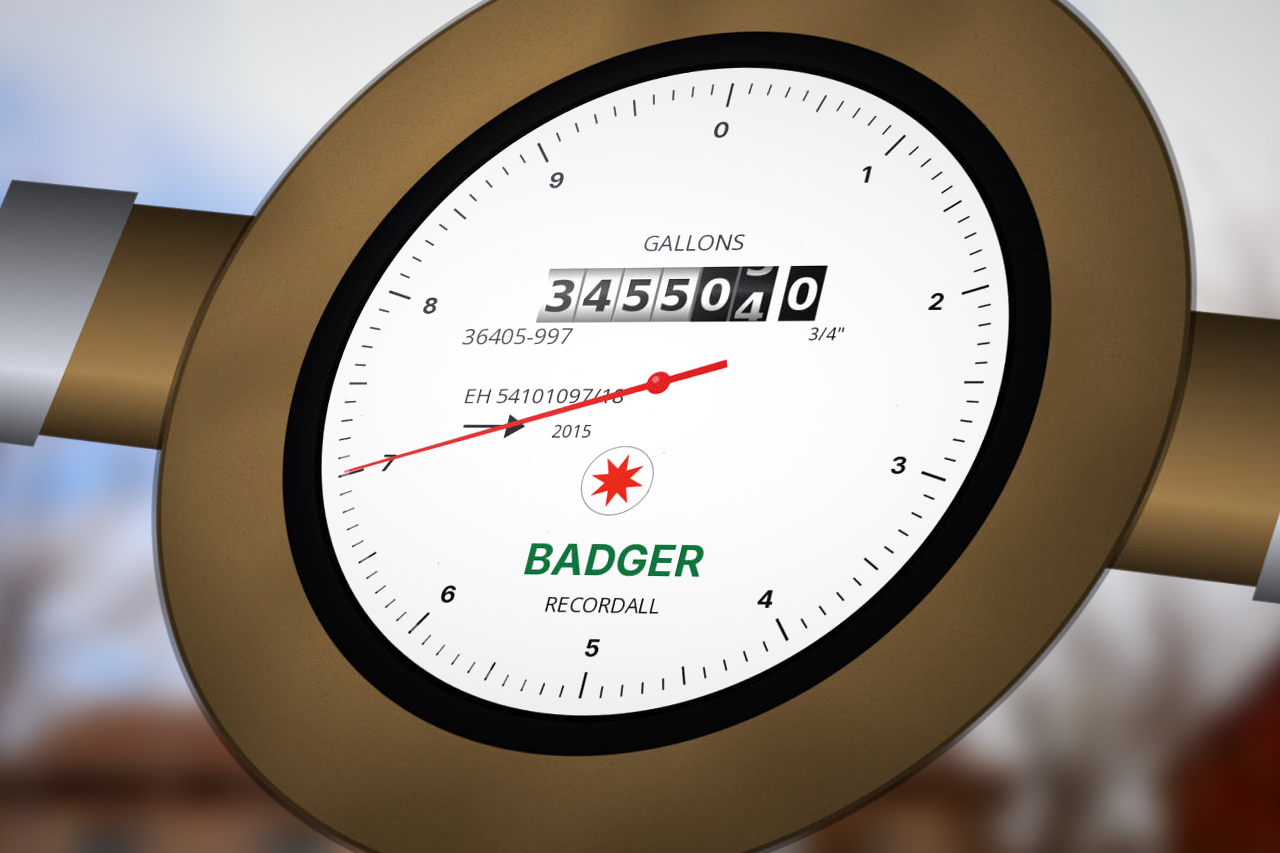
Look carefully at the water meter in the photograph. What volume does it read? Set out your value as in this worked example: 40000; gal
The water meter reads 3455037.0; gal
